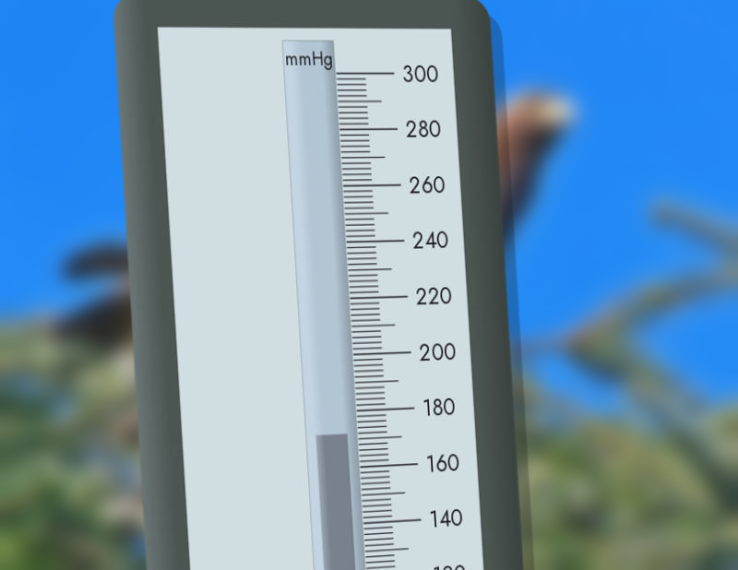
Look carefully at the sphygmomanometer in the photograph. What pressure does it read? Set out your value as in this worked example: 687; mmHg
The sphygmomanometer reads 172; mmHg
